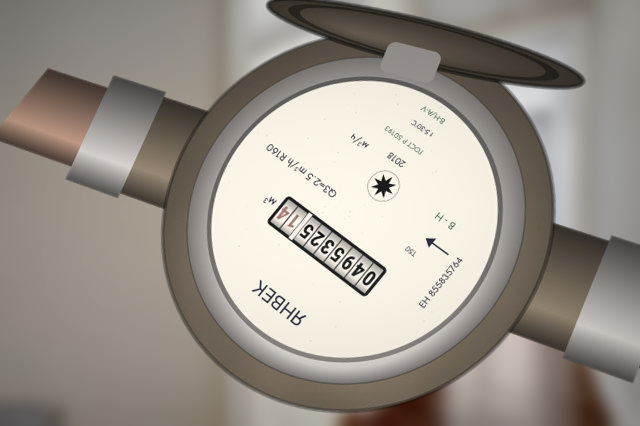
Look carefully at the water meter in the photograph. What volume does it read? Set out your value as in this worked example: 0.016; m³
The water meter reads 495325.14; m³
